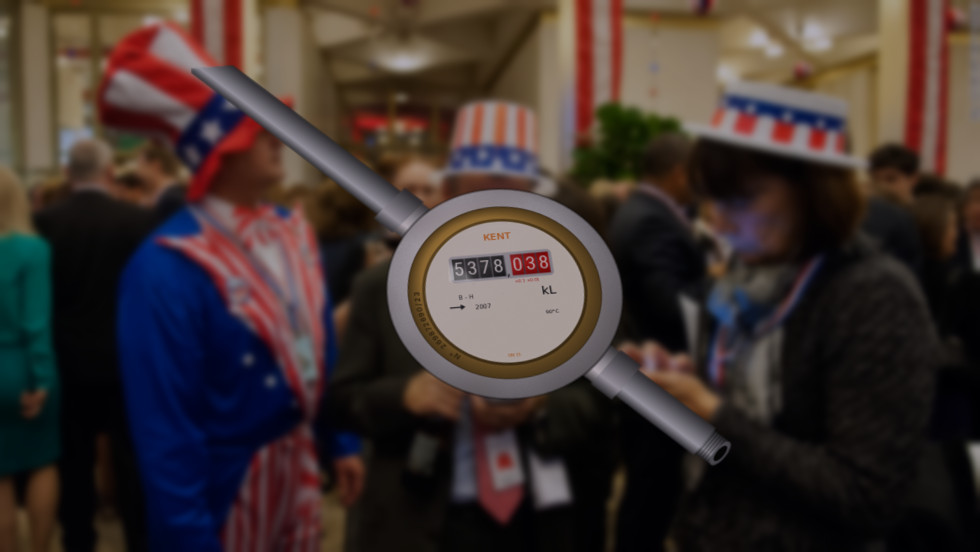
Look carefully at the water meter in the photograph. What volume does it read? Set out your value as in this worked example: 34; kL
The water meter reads 5378.038; kL
